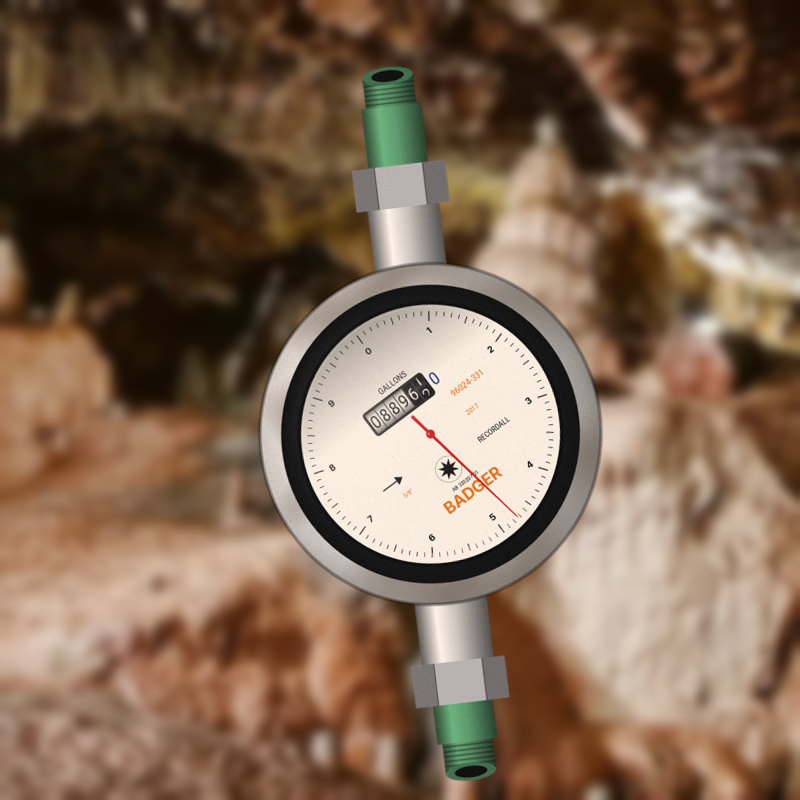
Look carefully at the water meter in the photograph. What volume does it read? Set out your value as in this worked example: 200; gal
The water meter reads 889614.7; gal
